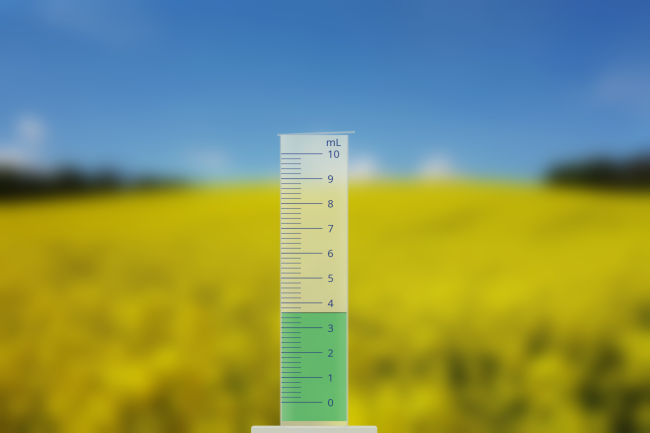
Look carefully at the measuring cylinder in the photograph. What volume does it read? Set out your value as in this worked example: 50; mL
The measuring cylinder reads 3.6; mL
